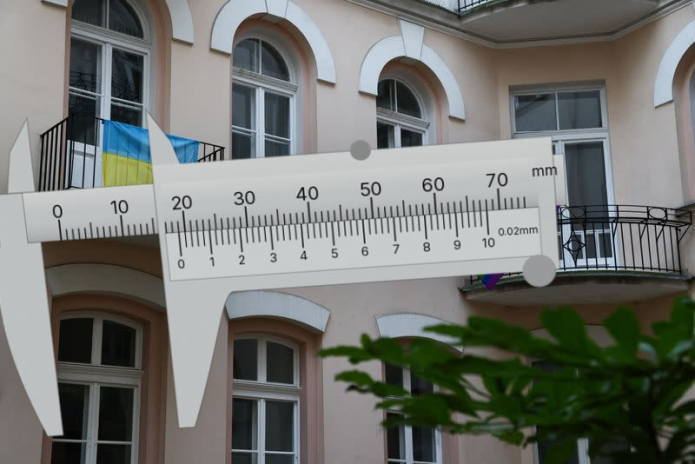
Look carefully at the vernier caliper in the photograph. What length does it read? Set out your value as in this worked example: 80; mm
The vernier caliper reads 19.0; mm
